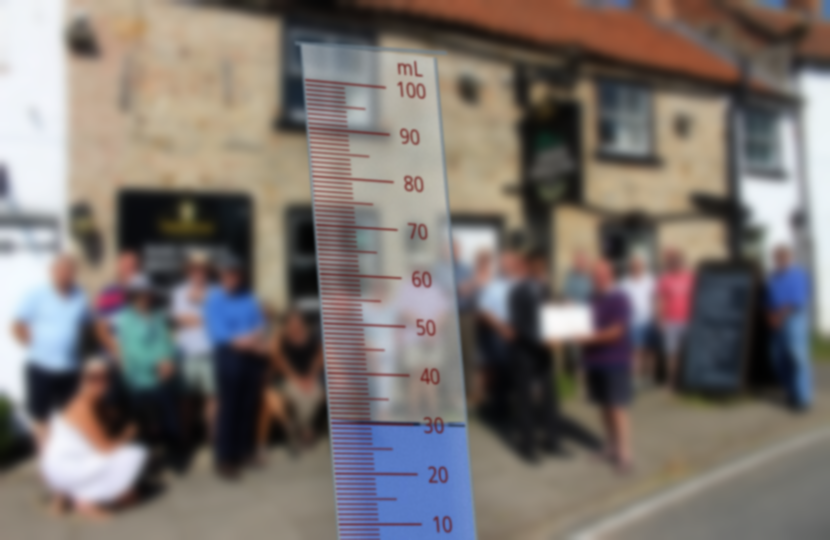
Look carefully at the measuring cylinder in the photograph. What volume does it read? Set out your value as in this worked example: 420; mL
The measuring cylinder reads 30; mL
